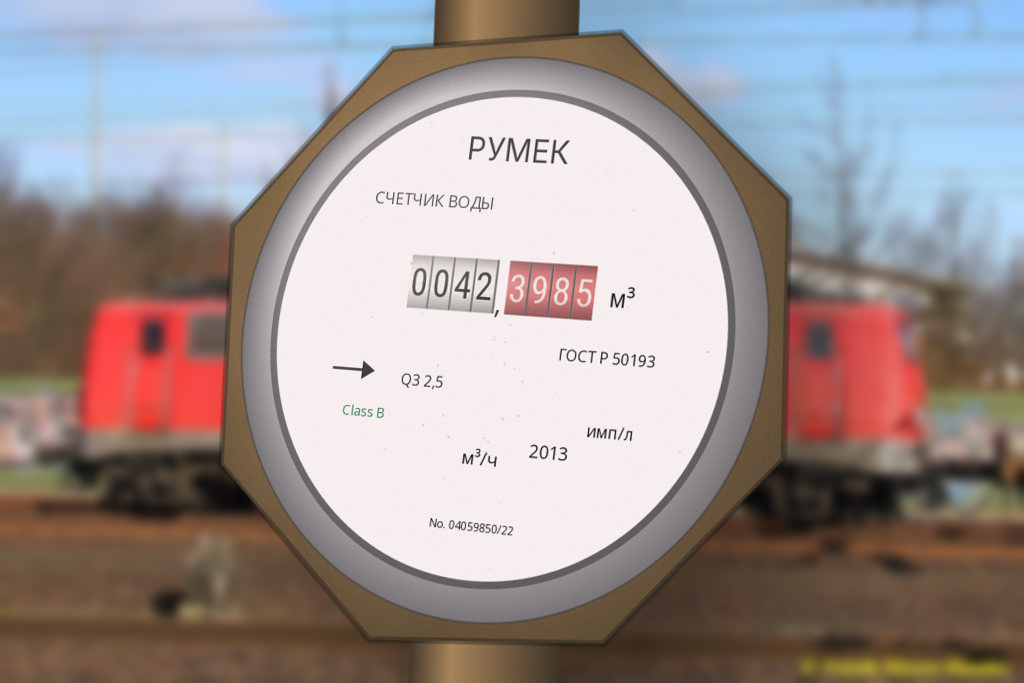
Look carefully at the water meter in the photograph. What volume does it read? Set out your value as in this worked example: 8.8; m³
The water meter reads 42.3985; m³
